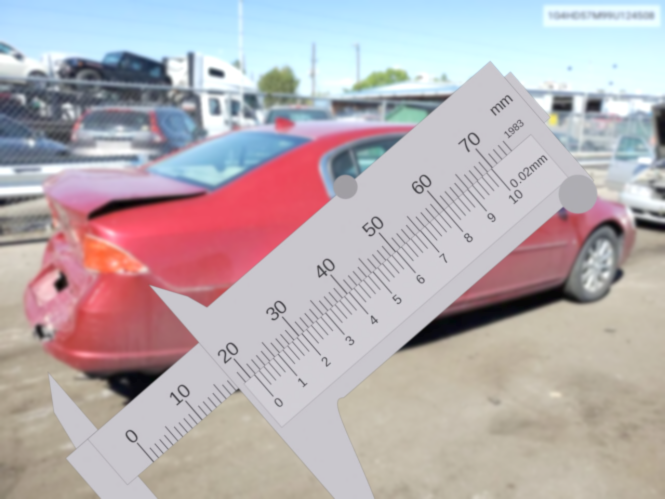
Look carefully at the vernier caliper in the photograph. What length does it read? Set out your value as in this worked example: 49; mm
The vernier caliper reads 20.8; mm
